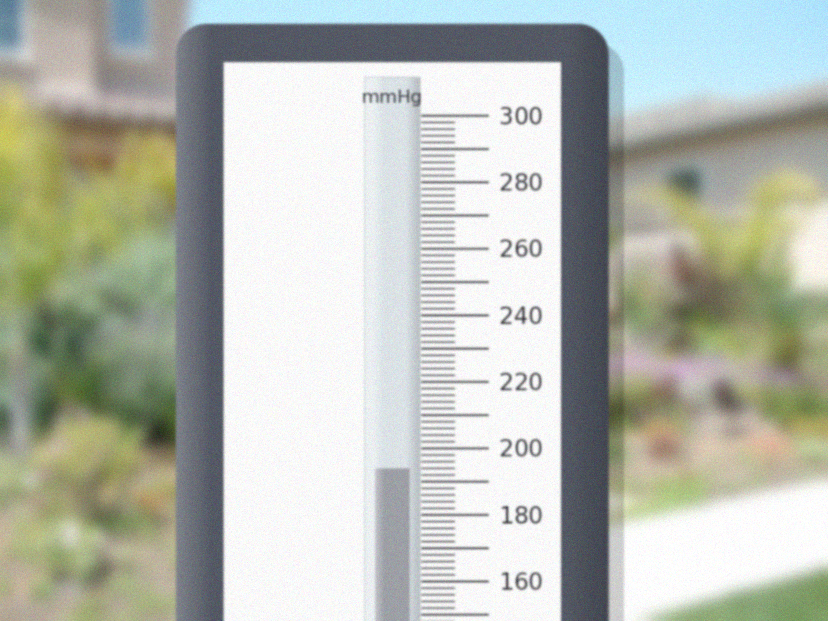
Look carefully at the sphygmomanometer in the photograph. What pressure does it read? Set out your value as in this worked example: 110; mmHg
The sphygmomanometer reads 194; mmHg
